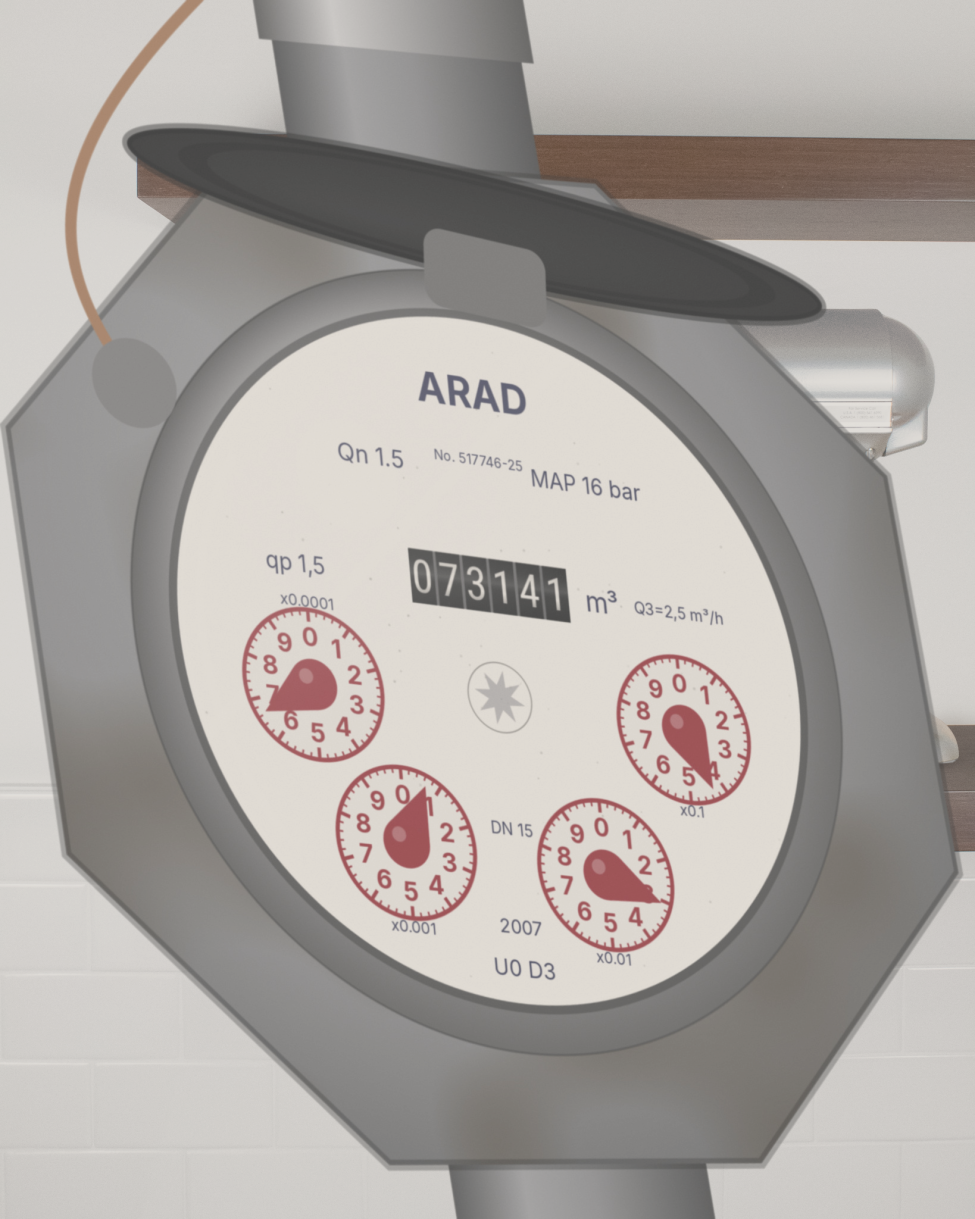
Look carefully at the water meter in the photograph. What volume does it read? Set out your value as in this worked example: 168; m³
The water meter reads 73141.4306; m³
